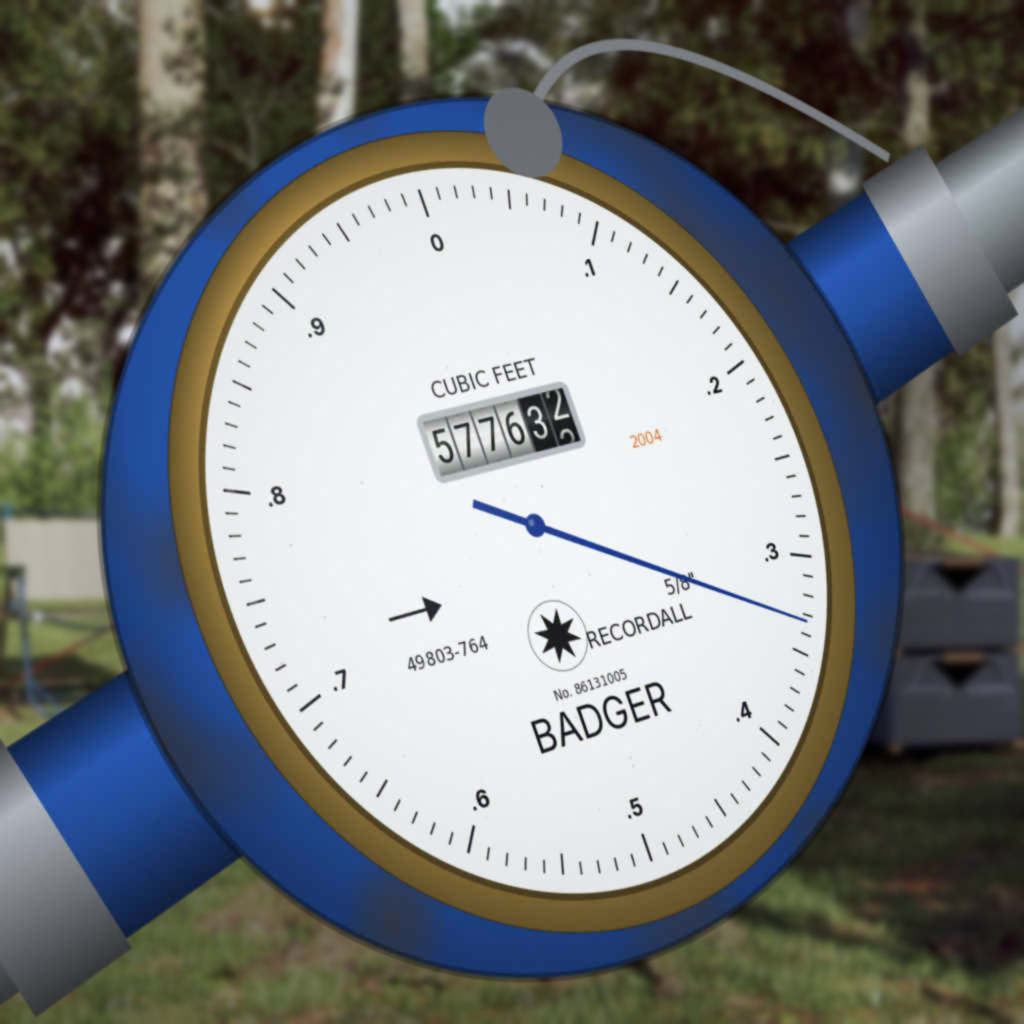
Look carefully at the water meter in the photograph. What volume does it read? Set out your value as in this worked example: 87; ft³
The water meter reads 577632.33; ft³
